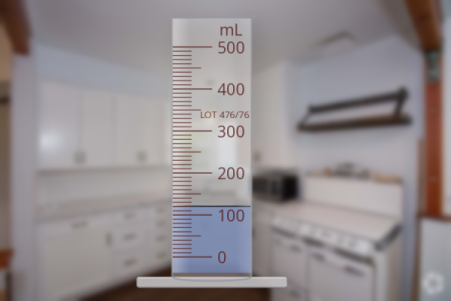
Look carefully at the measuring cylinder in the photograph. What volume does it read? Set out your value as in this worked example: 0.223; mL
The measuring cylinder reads 120; mL
